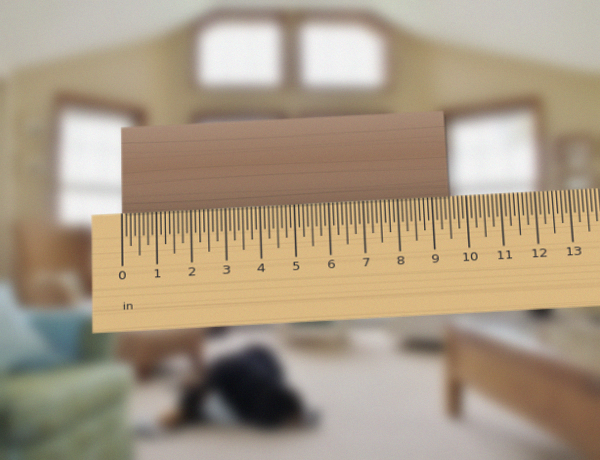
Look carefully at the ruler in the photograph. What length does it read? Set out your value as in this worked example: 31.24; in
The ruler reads 9.5; in
